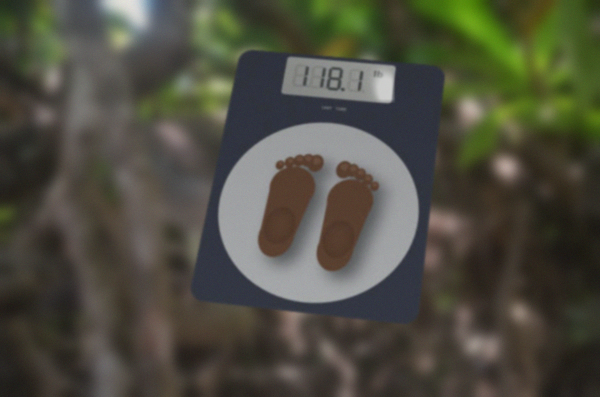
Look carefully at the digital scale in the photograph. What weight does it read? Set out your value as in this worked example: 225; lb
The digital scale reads 118.1; lb
